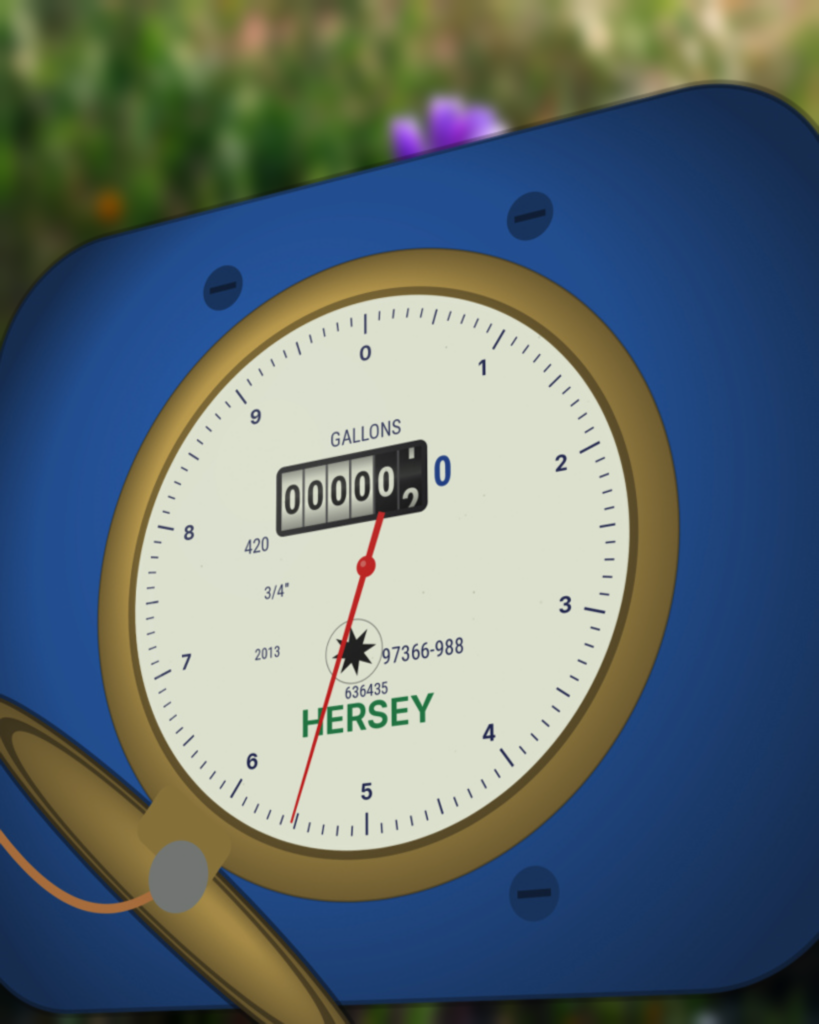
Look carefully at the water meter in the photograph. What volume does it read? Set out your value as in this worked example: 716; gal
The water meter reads 15.5; gal
